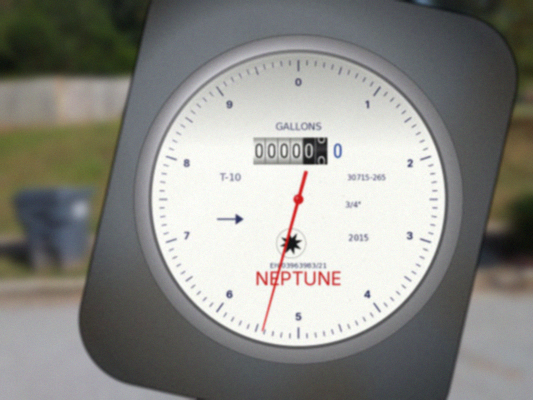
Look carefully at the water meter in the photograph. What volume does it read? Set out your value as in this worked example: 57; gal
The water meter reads 85.4; gal
